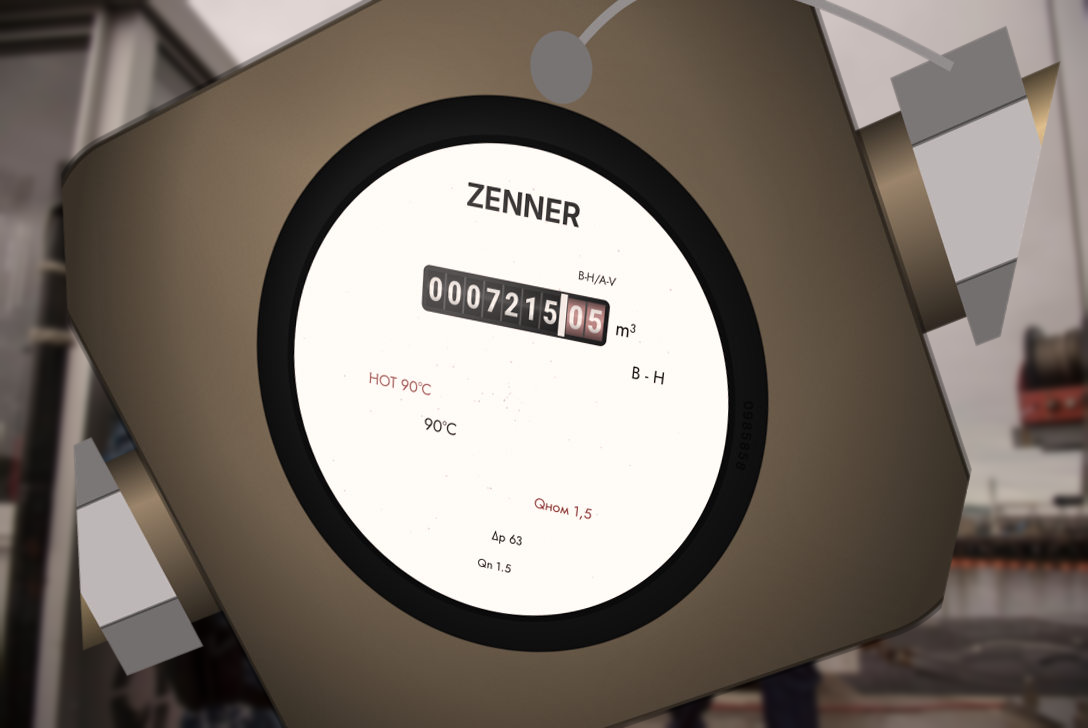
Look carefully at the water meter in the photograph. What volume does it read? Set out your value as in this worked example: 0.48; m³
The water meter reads 7215.05; m³
